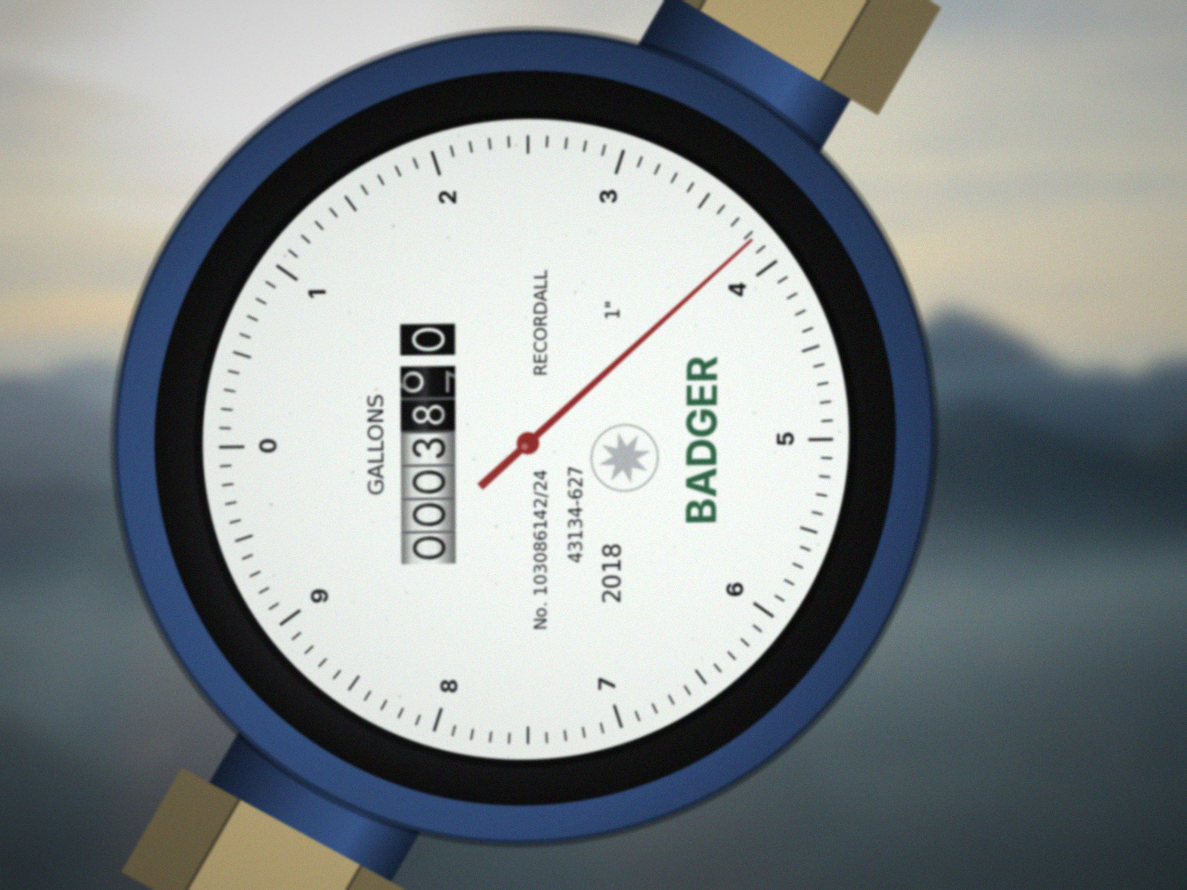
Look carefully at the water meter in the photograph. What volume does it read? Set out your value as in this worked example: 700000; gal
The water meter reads 3863.8; gal
